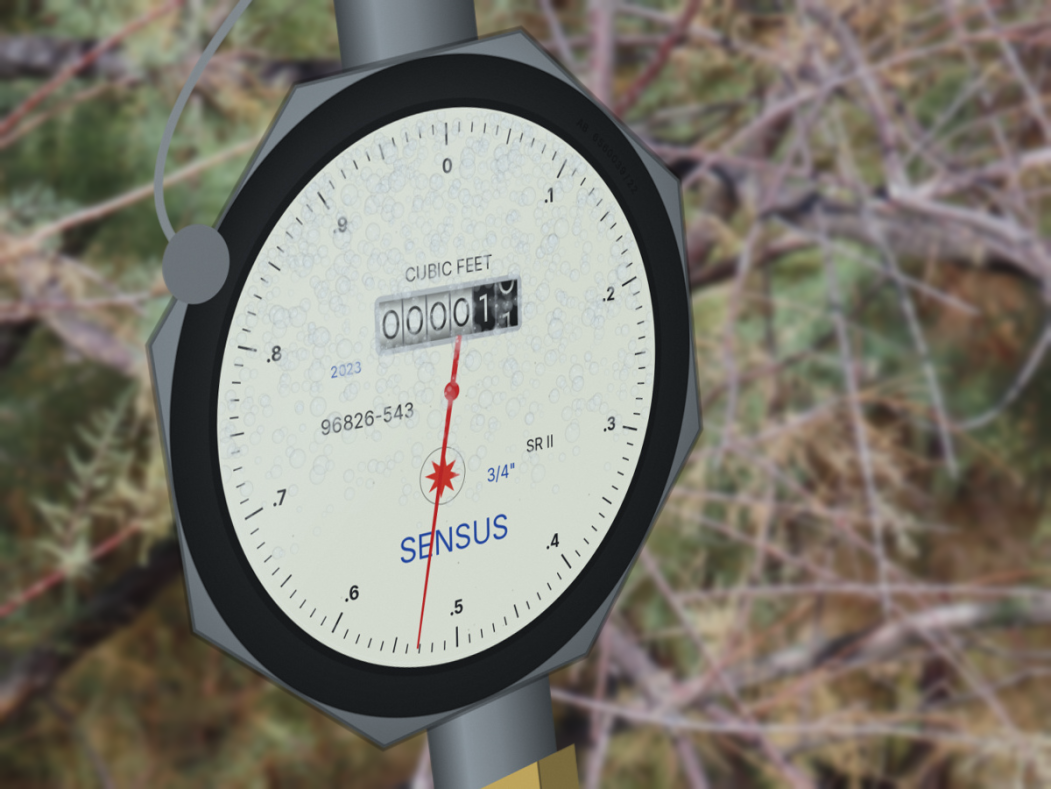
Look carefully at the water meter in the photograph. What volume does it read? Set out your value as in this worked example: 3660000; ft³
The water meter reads 10.53; ft³
